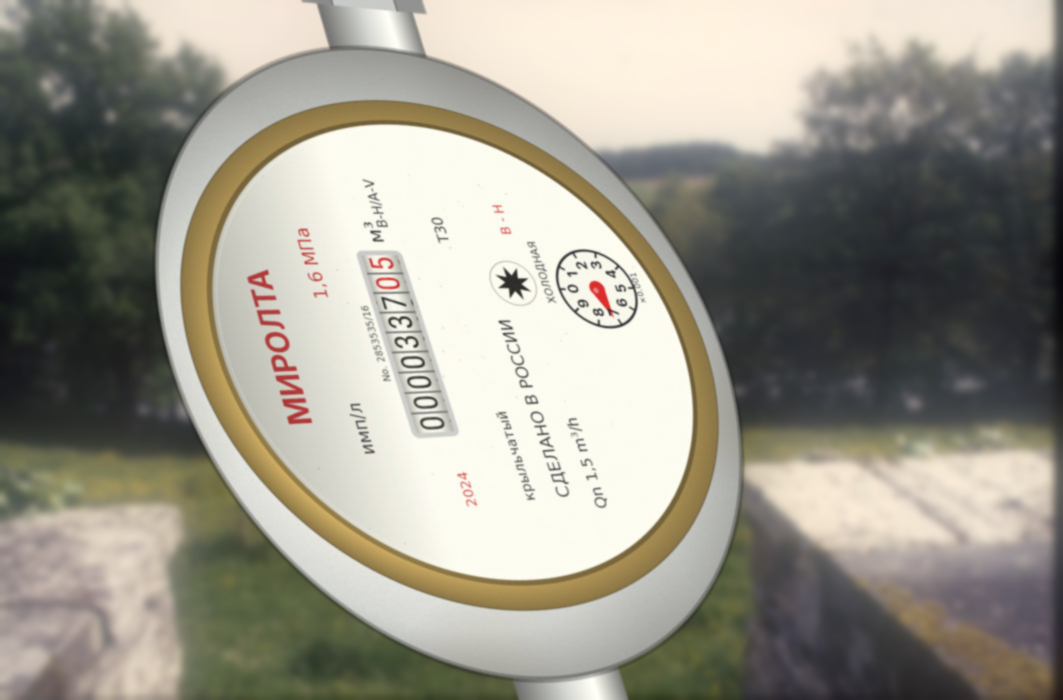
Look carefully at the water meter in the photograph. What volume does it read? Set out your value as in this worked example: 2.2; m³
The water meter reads 337.057; m³
